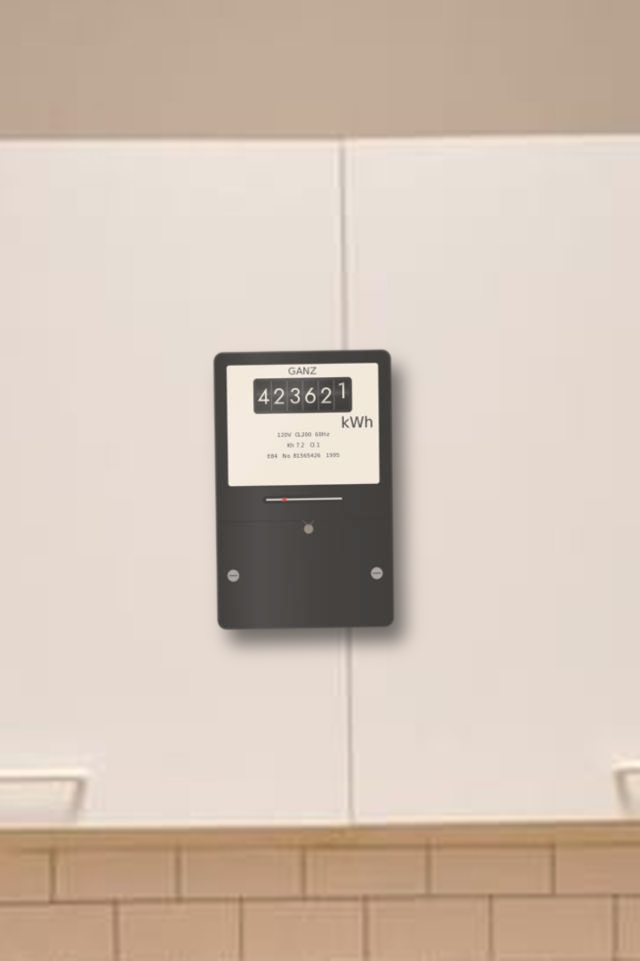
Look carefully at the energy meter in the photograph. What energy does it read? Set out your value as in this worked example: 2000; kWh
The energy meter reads 423621; kWh
